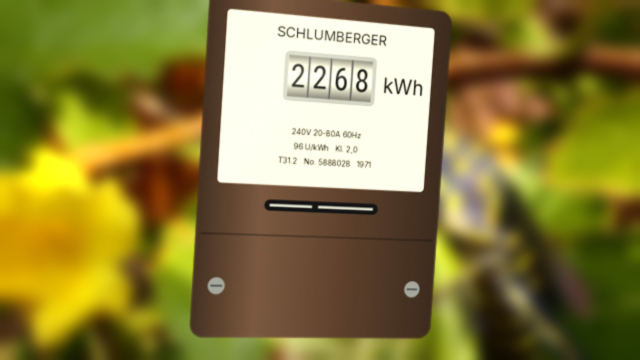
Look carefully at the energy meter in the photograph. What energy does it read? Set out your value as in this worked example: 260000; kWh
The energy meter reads 2268; kWh
